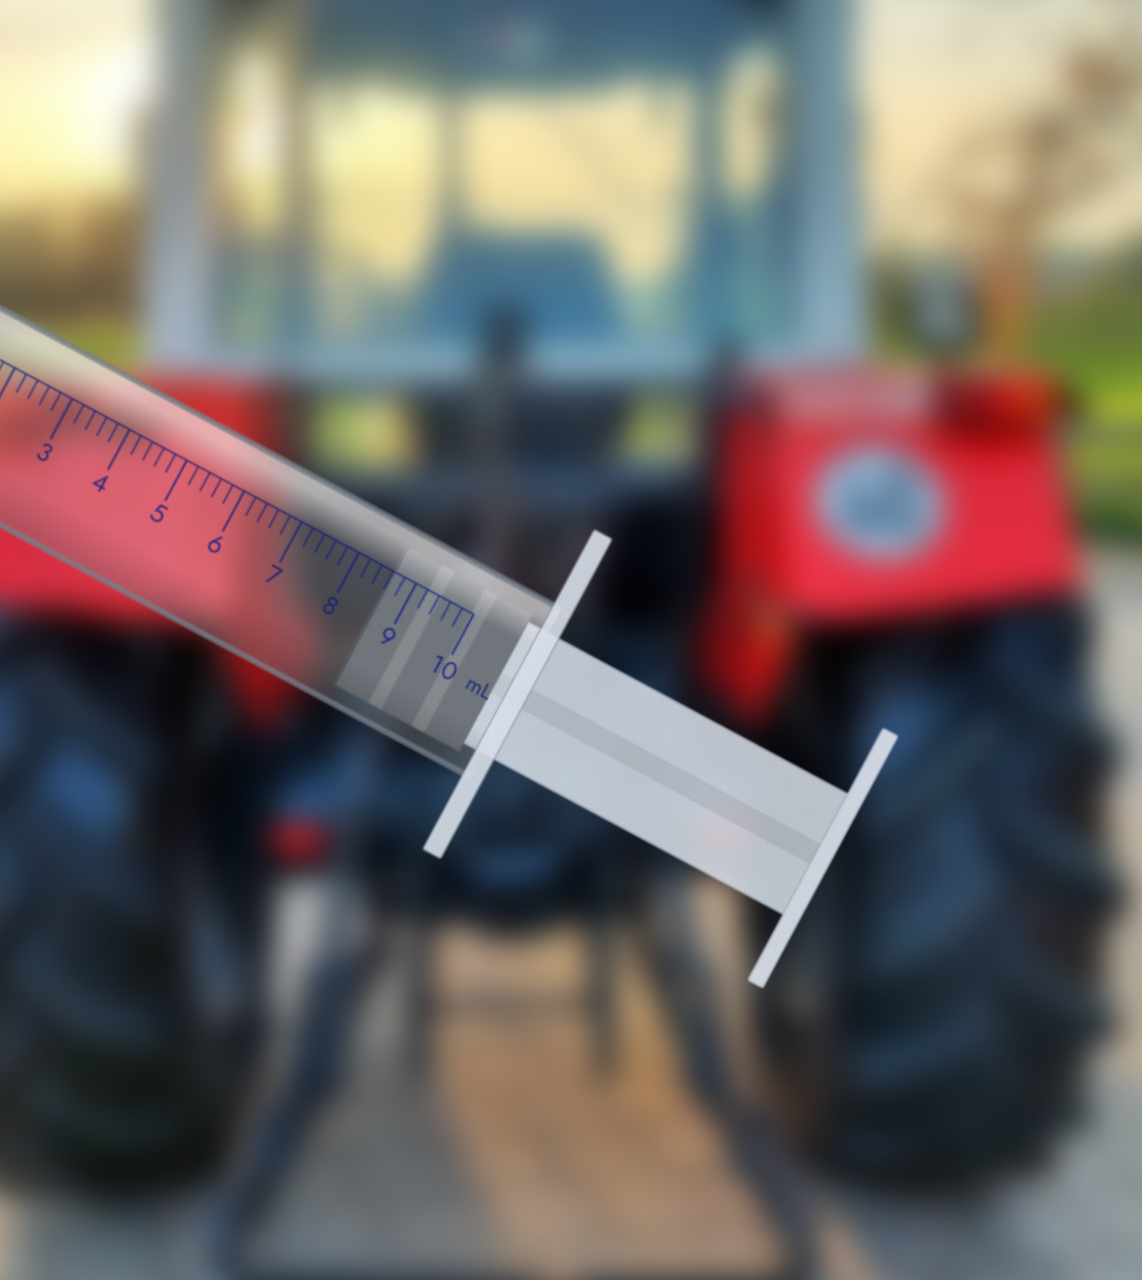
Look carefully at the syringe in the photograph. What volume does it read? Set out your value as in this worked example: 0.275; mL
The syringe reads 8.6; mL
